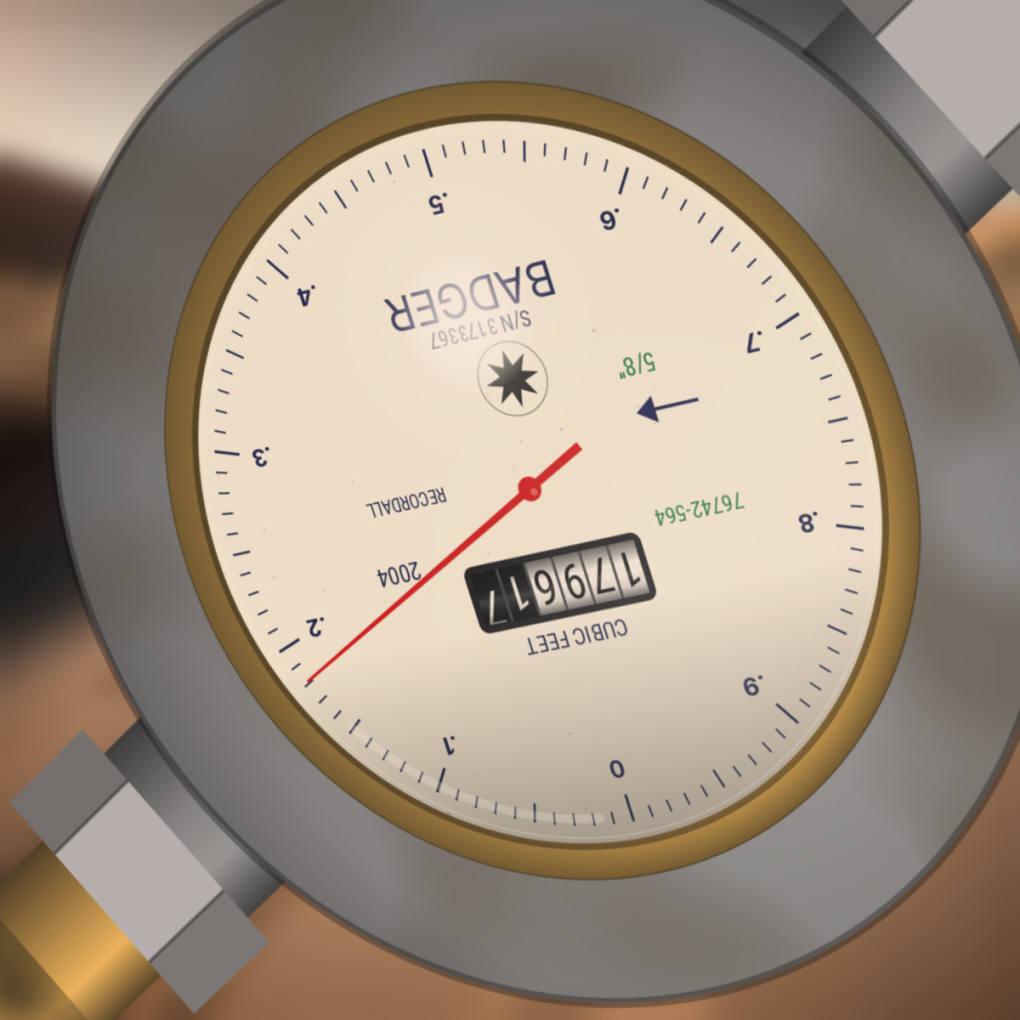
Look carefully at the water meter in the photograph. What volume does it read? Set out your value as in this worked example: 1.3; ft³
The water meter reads 179617.18; ft³
